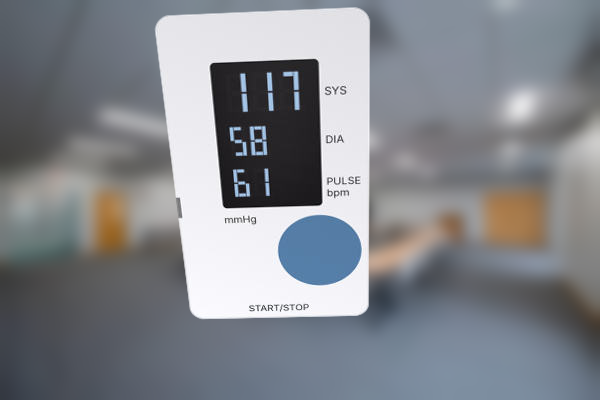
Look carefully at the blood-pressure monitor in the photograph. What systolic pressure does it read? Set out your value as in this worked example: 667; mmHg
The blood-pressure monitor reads 117; mmHg
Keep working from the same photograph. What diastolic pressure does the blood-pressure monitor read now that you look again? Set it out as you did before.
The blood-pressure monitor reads 58; mmHg
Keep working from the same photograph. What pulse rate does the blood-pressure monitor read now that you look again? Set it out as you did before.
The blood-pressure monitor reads 61; bpm
